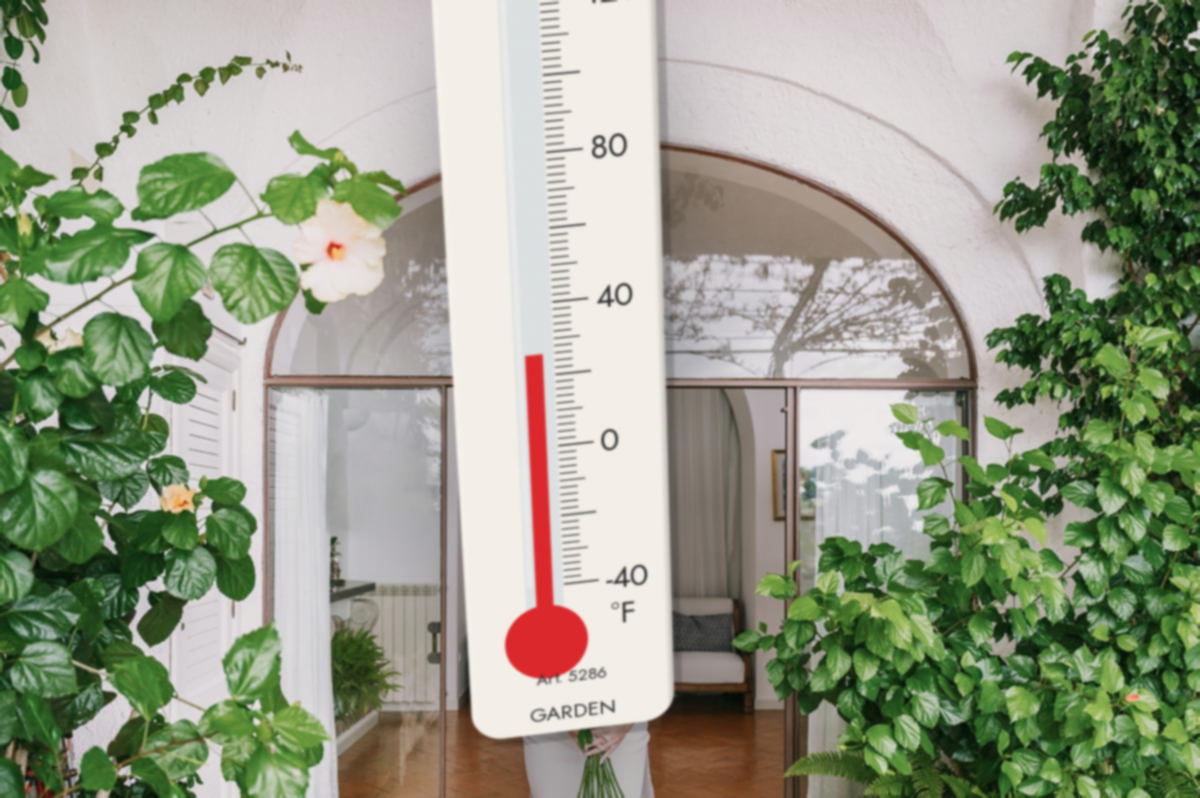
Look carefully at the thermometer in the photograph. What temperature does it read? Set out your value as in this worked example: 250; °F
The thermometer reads 26; °F
